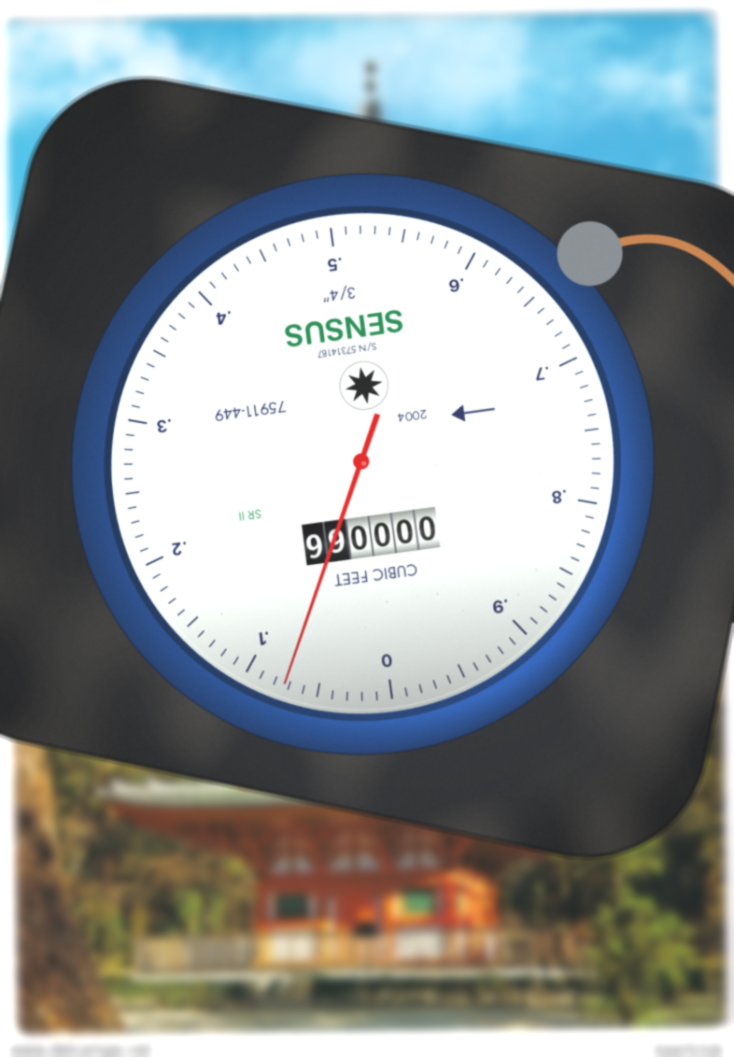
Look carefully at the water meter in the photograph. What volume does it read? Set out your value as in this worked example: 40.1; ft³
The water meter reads 66.07; ft³
